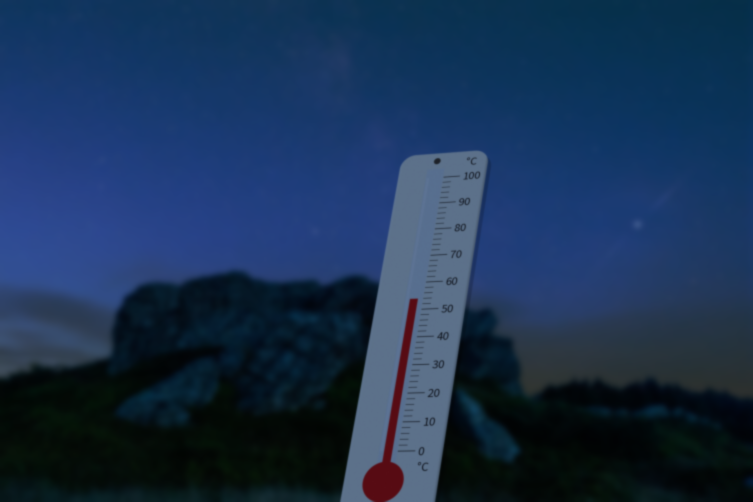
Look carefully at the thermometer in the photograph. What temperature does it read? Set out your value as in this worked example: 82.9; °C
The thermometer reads 54; °C
